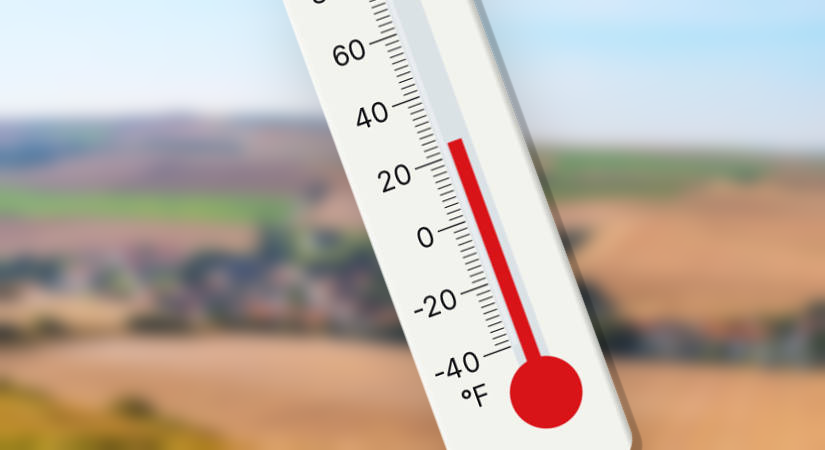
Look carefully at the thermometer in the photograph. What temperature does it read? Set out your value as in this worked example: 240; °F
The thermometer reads 24; °F
